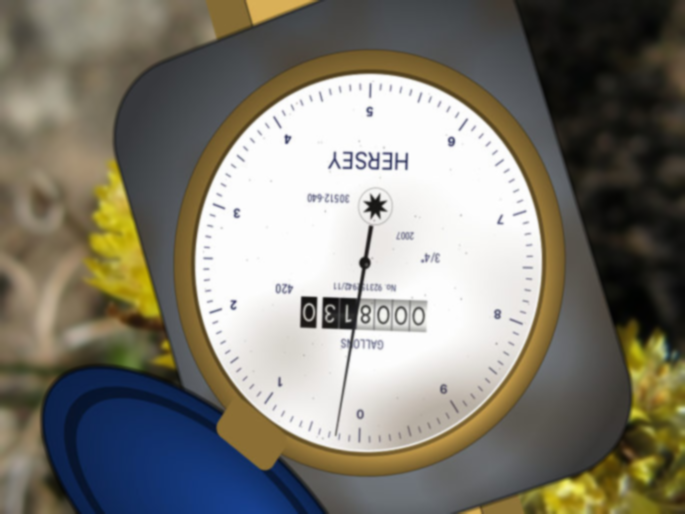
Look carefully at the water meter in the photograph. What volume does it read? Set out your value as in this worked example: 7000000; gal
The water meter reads 8130.2; gal
